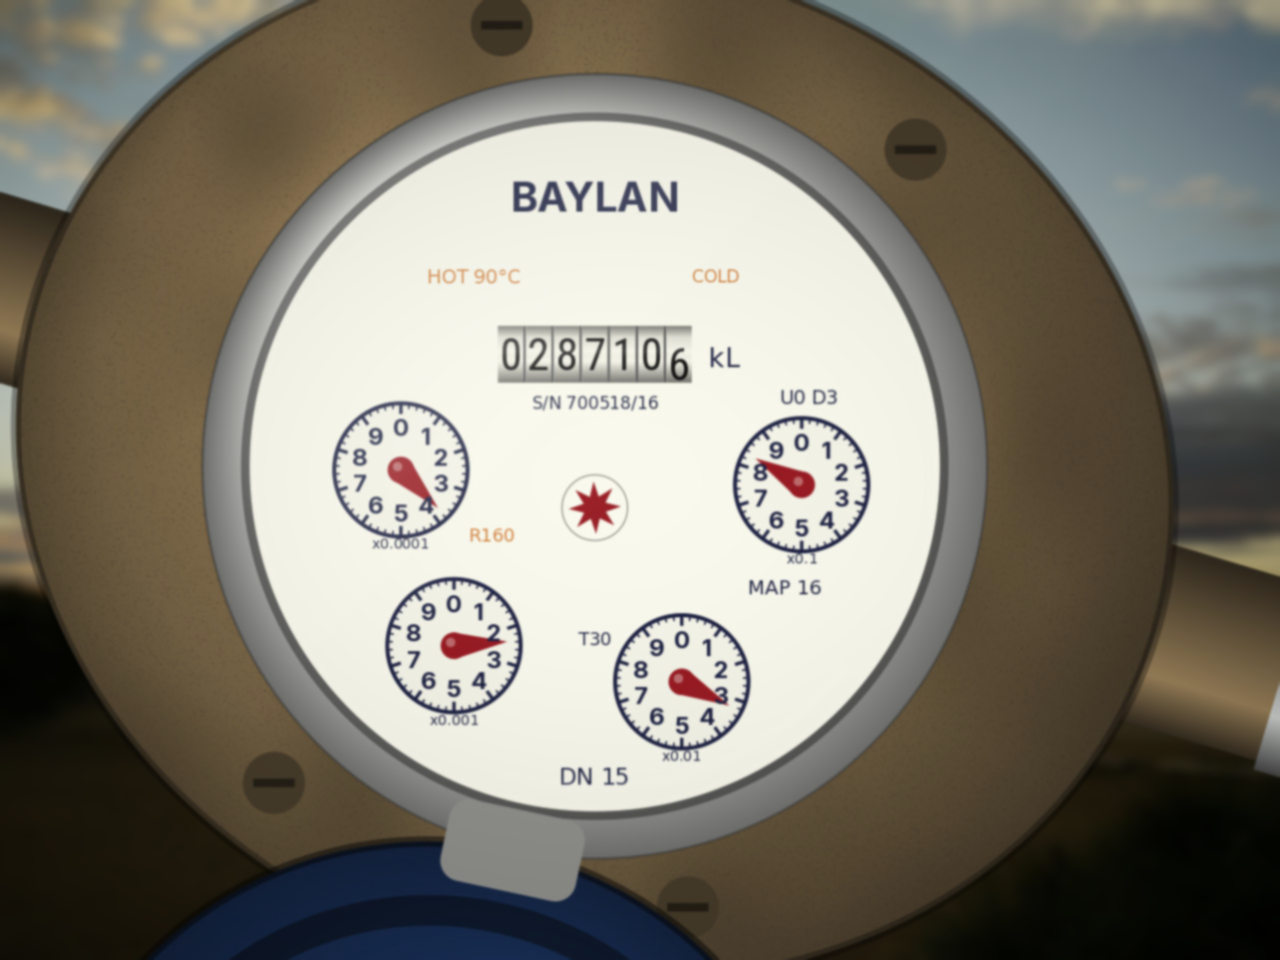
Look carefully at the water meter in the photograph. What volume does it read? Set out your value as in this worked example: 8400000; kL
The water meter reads 287105.8323; kL
